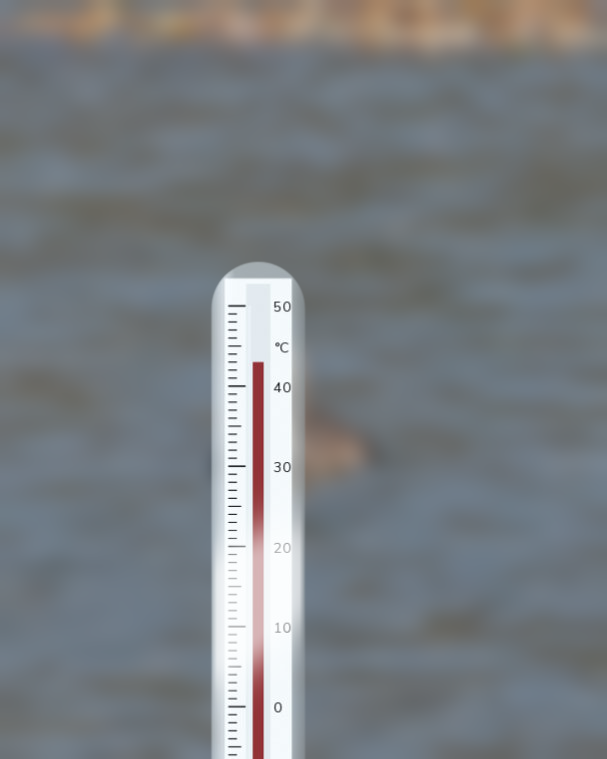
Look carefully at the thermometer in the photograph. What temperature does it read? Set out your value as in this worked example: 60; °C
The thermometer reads 43; °C
